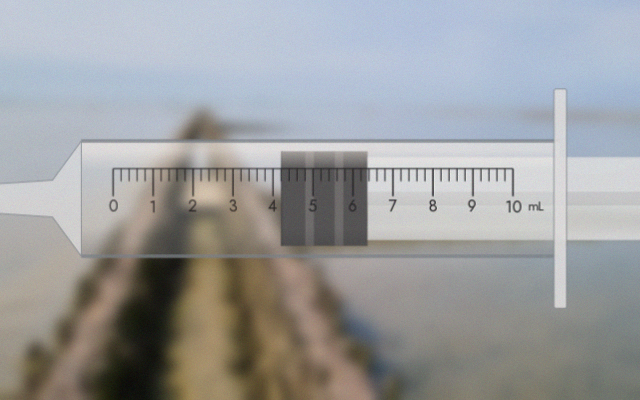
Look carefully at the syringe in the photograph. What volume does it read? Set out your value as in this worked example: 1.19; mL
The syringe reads 4.2; mL
